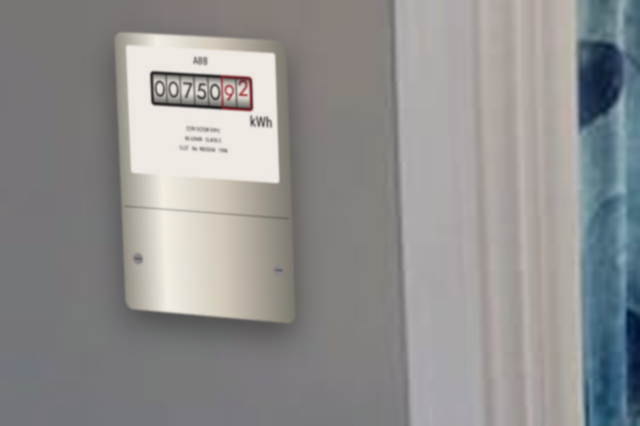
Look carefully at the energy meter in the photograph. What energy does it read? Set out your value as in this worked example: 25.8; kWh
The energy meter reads 750.92; kWh
